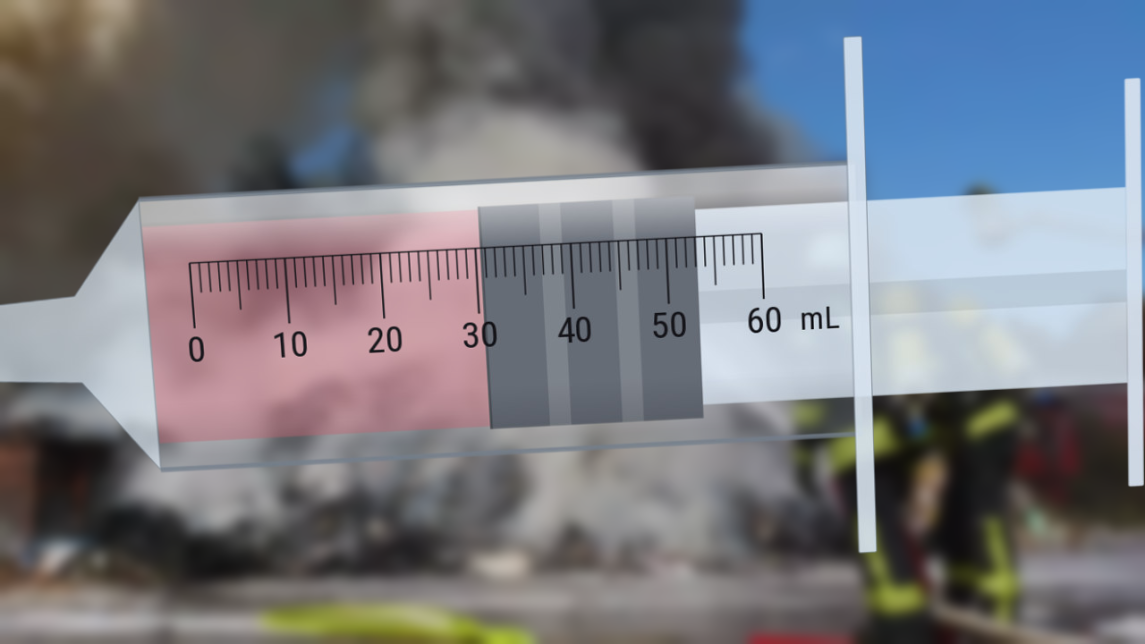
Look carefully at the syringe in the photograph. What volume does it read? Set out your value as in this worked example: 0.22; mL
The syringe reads 30.5; mL
